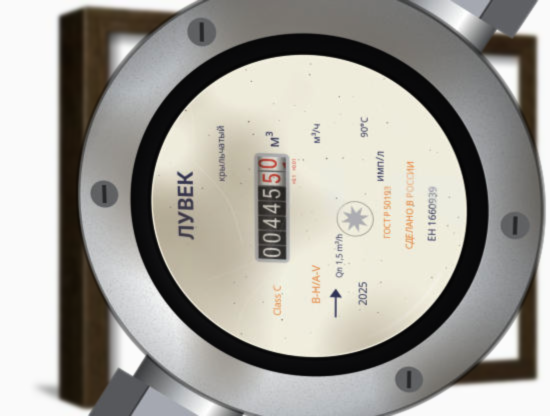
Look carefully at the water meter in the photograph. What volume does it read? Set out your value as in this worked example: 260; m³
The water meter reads 445.50; m³
